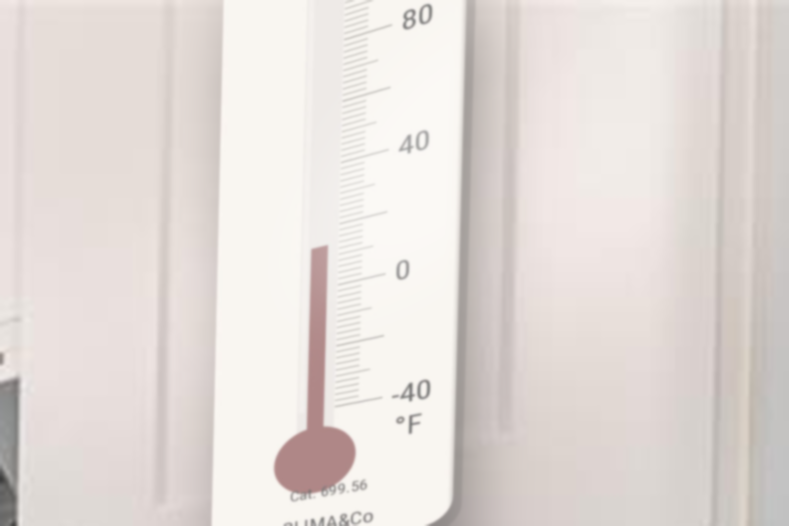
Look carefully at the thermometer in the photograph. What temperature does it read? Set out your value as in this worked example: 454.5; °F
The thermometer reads 14; °F
